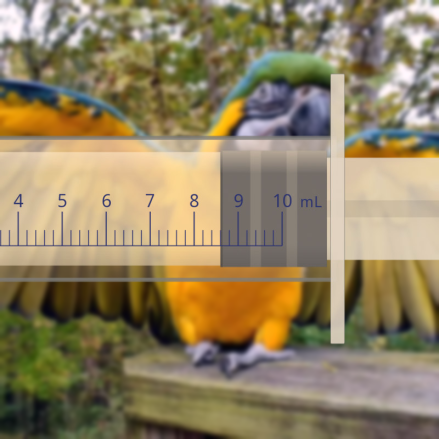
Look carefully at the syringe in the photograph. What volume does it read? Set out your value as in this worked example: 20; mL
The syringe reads 8.6; mL
